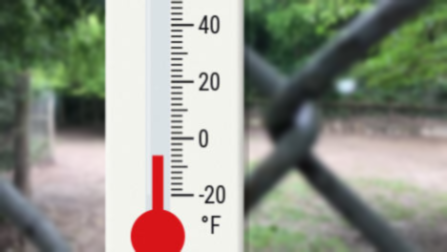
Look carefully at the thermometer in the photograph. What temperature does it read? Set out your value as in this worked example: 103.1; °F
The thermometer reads -6; °F
